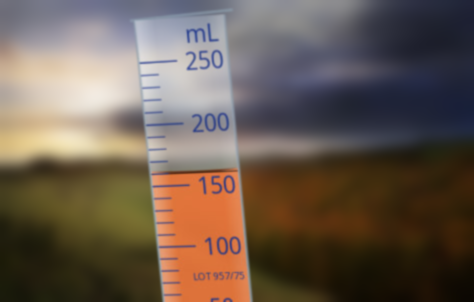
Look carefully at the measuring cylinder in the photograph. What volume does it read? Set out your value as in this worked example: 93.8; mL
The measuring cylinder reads 160; mL
